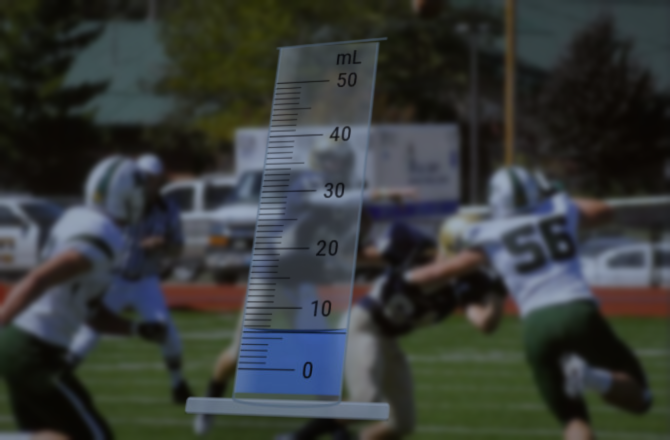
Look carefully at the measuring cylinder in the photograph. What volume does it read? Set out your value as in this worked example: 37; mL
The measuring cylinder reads 6; mL
